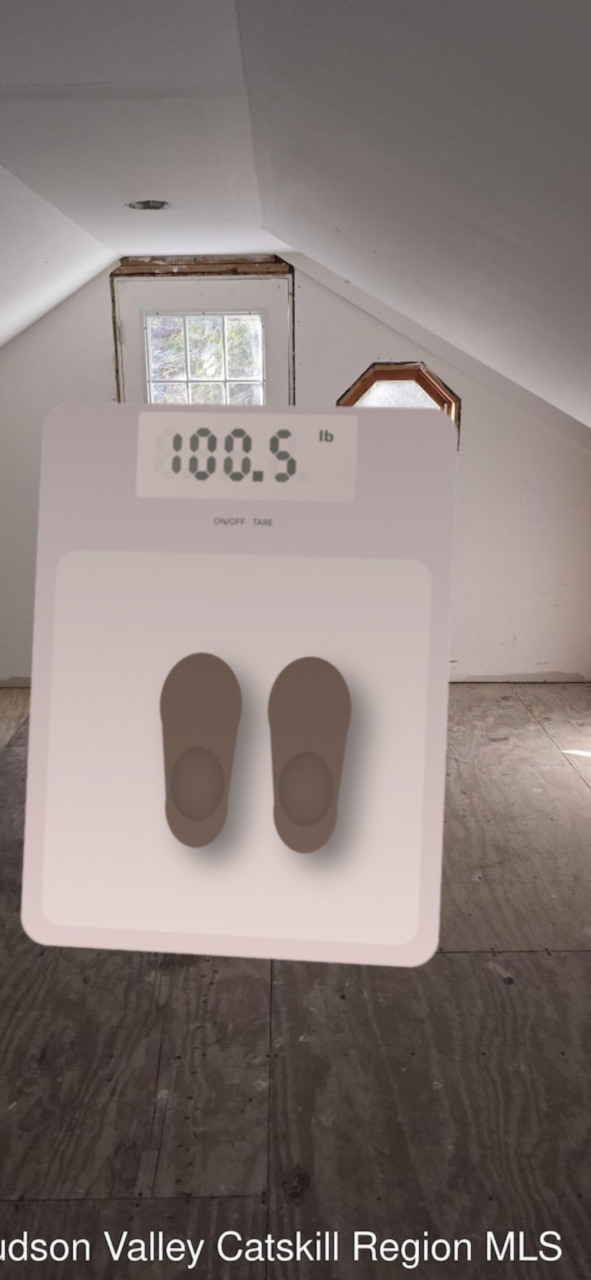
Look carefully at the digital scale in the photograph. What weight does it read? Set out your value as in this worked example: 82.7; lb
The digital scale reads 100.5; lb
